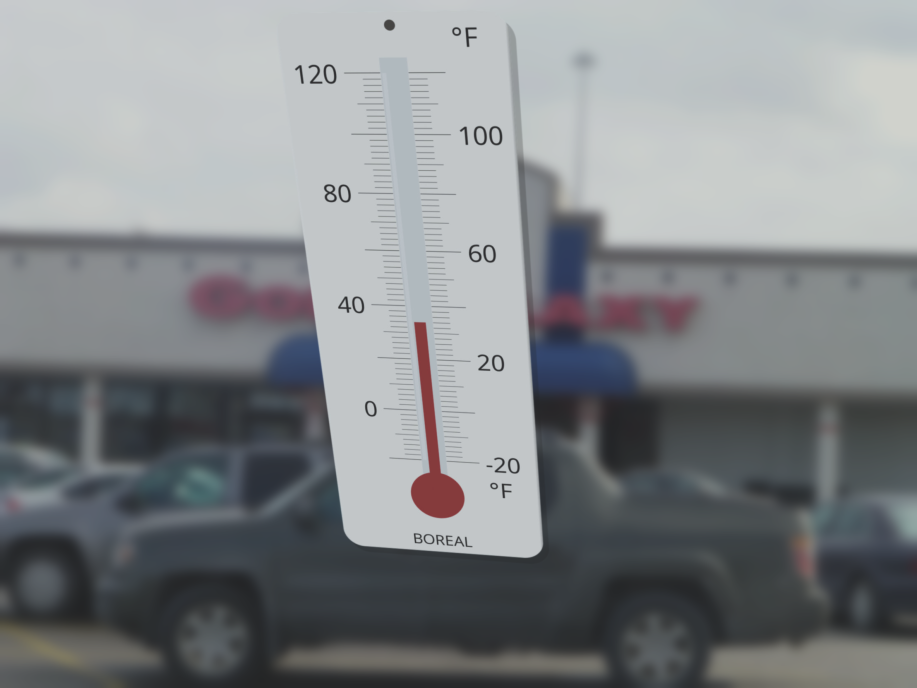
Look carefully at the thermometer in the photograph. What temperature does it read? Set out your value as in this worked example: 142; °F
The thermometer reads 34; °F
